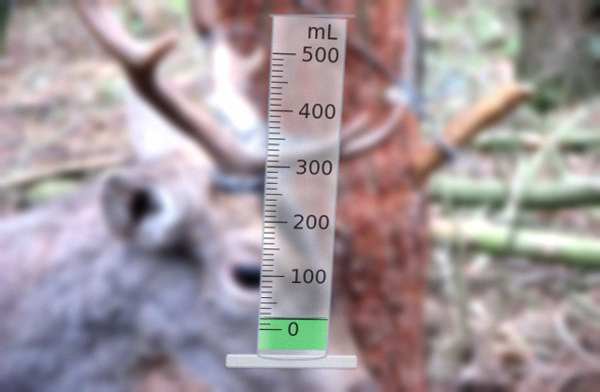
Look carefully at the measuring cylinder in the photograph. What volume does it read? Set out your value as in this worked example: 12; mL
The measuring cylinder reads 20; mL
